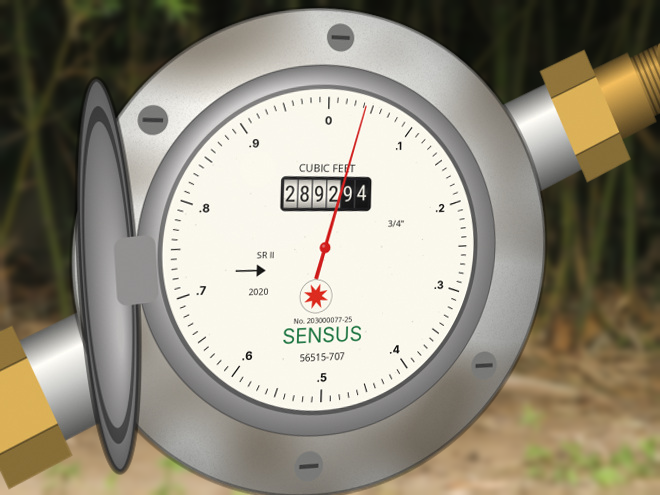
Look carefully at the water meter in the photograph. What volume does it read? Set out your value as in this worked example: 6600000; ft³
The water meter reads 289294.04; ft³
